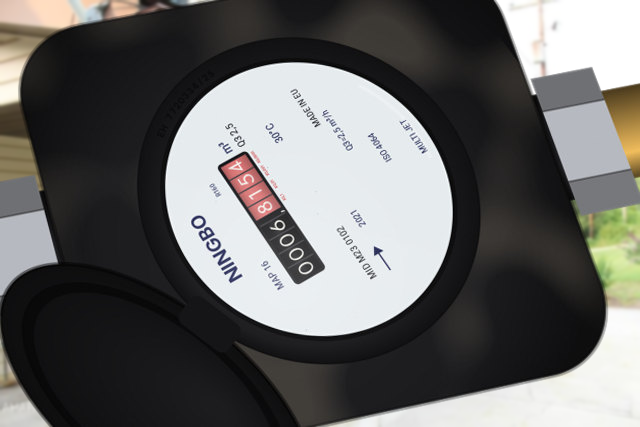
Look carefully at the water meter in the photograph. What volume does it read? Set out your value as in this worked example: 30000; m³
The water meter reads 6.8154; m³
